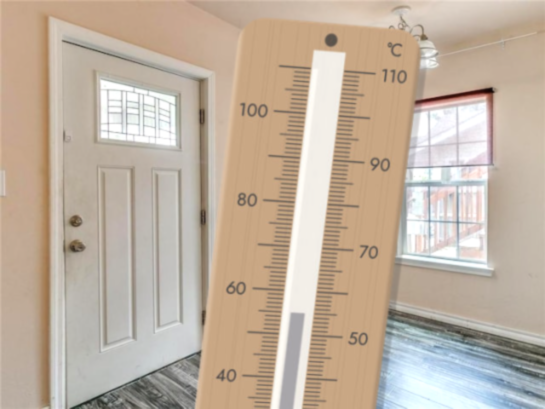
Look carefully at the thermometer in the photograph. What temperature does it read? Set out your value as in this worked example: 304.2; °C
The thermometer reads 55; °C
